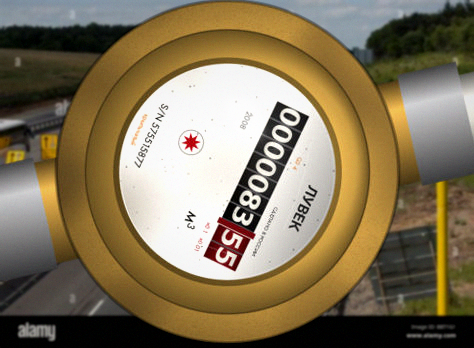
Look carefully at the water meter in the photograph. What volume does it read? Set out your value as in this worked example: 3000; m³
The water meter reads 83.55; m³
